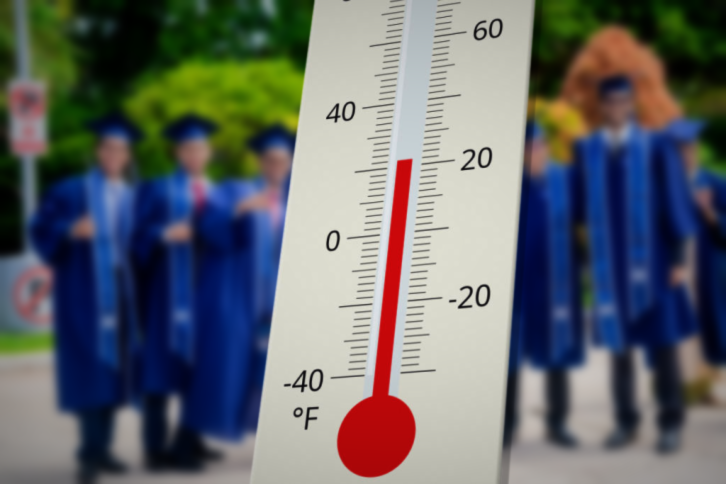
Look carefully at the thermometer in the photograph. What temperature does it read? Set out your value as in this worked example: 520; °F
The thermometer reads 22; °F
